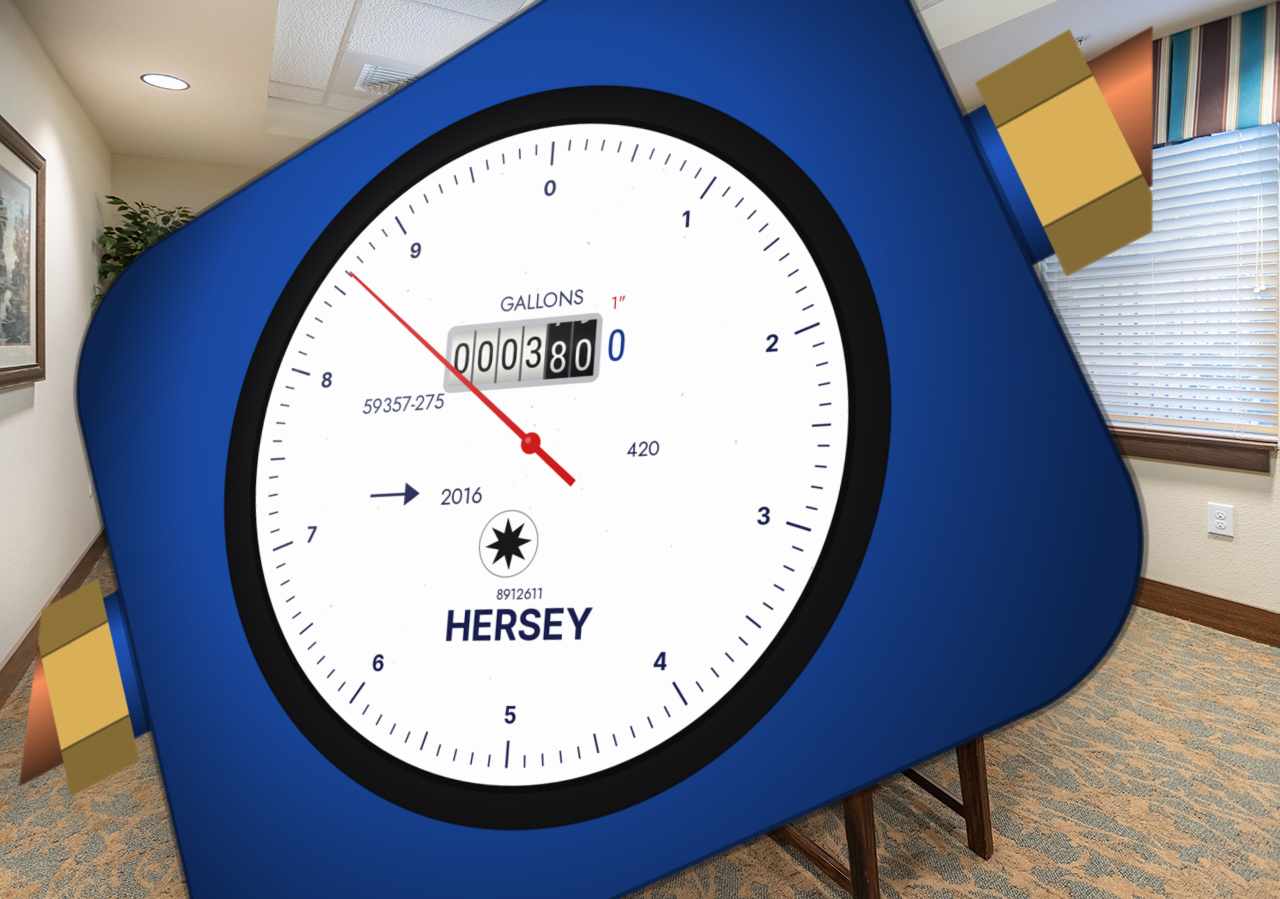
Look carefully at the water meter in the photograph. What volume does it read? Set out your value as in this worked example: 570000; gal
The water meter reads 3798.6; gal
